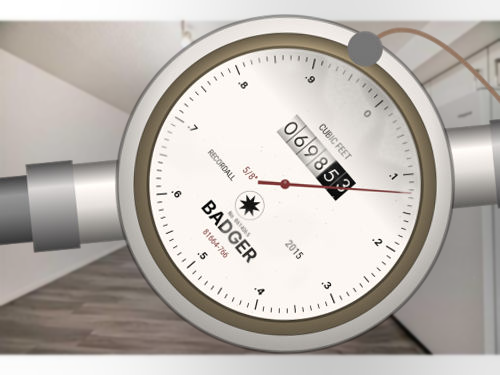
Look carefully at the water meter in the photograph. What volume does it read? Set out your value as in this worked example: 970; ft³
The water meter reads 69853.12; ft³
